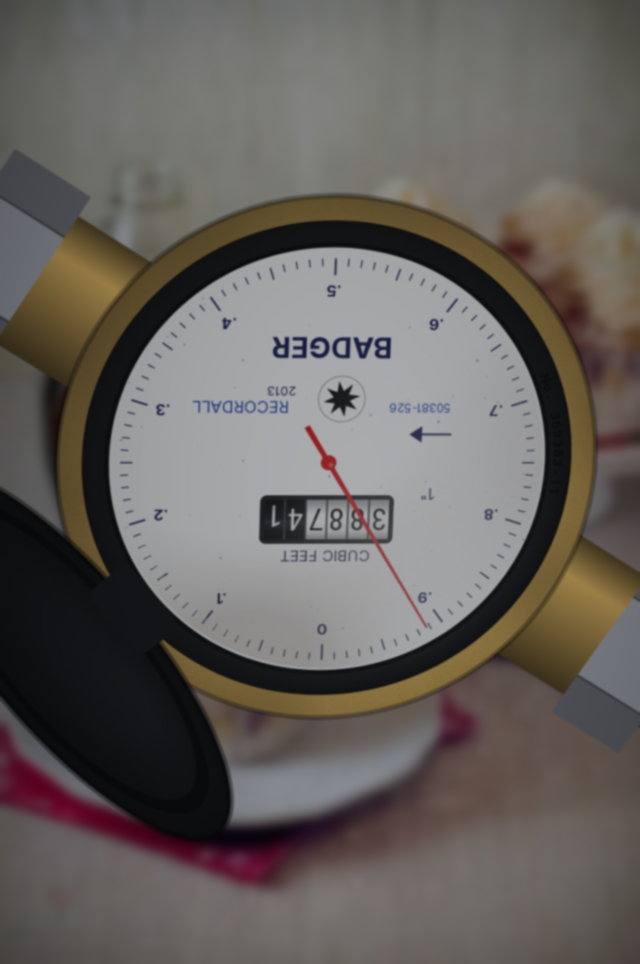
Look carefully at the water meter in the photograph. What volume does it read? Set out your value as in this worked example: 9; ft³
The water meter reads 388740.91; ft³
